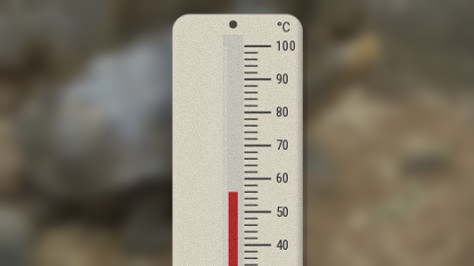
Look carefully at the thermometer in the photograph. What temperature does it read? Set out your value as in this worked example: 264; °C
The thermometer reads 56; °C
